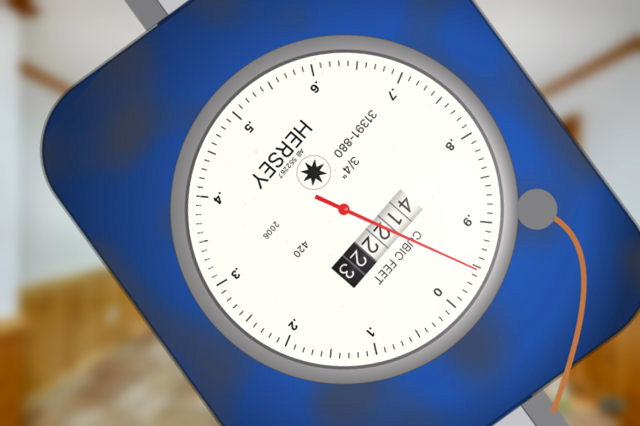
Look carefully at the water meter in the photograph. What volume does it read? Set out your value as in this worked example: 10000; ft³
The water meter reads 412222.95; ft³
